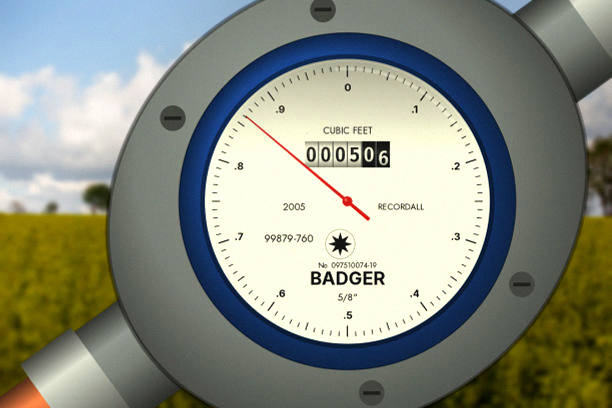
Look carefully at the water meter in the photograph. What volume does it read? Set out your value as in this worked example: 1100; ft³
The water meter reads 505.86; ft³
